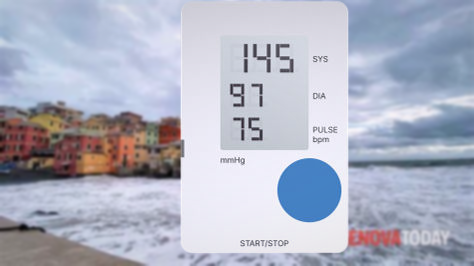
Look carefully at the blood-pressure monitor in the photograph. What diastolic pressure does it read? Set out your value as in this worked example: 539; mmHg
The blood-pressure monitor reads 97; mmHg
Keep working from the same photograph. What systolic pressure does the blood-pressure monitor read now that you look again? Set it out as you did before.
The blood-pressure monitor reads 145; mmHg
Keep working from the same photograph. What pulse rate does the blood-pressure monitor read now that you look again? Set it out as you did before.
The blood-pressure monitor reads 75; bpm
